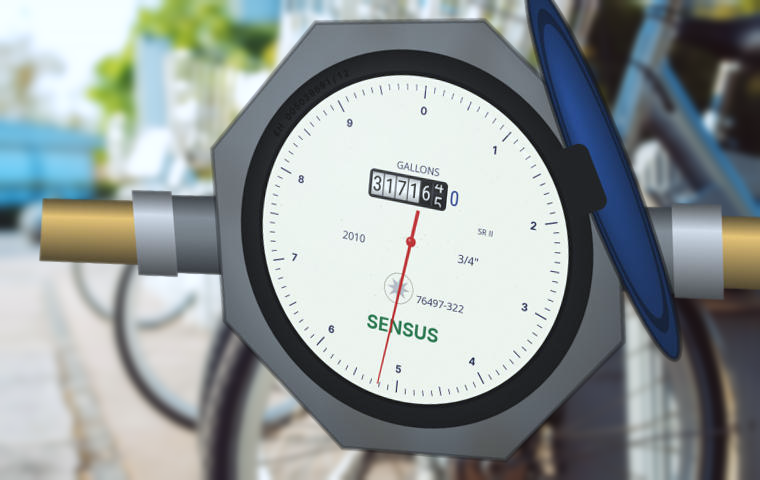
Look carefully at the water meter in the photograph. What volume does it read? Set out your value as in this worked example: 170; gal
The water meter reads 3171645.2; gal
